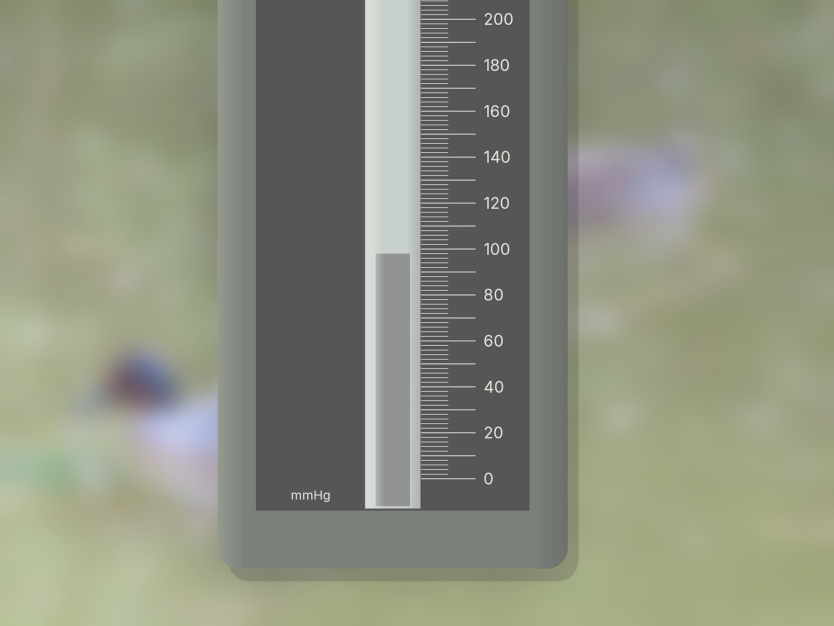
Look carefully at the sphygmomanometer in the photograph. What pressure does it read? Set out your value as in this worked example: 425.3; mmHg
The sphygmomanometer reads 98; mmHg
